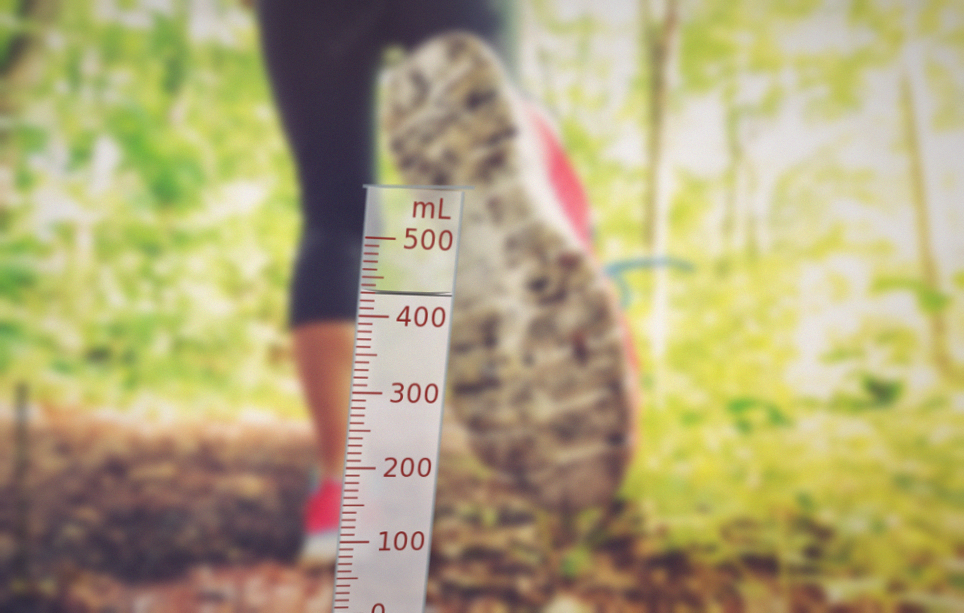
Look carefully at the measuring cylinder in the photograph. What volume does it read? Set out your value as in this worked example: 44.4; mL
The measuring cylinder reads 430; mL
